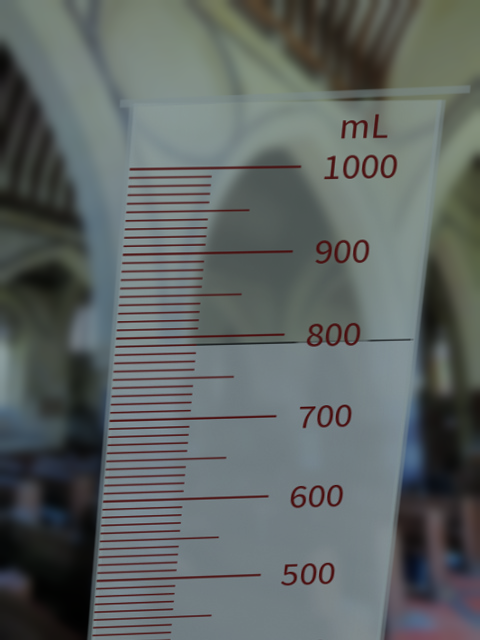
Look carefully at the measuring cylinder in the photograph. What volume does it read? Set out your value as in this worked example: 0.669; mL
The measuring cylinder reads 790; mL
